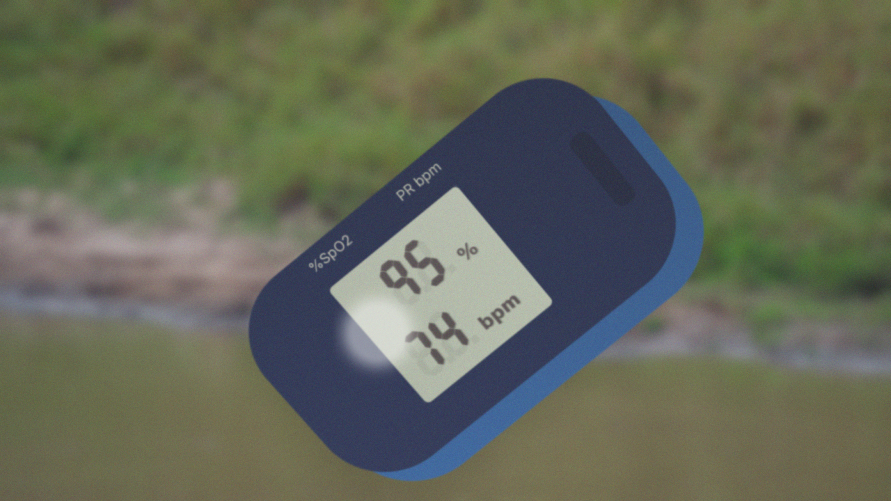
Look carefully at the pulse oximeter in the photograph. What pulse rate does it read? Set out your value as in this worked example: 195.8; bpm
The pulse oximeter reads 74; bpm
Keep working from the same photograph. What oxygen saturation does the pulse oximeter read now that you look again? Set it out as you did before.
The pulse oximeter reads 95; %
